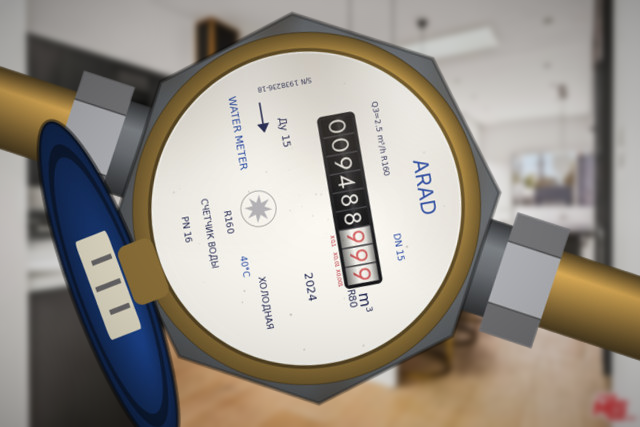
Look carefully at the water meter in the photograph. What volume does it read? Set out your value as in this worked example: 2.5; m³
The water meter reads 9488.999; m³
